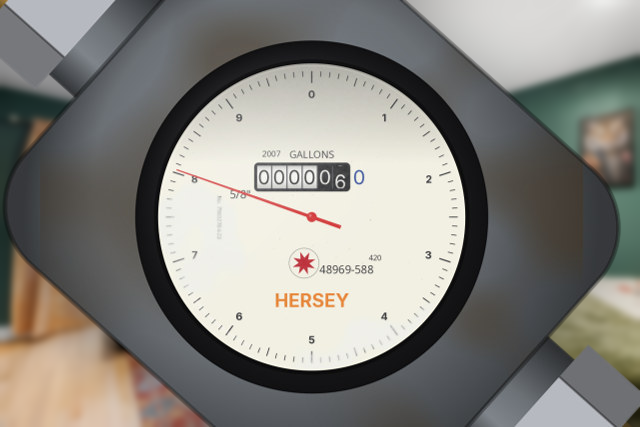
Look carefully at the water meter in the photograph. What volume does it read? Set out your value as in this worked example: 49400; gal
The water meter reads 58.0; gal
